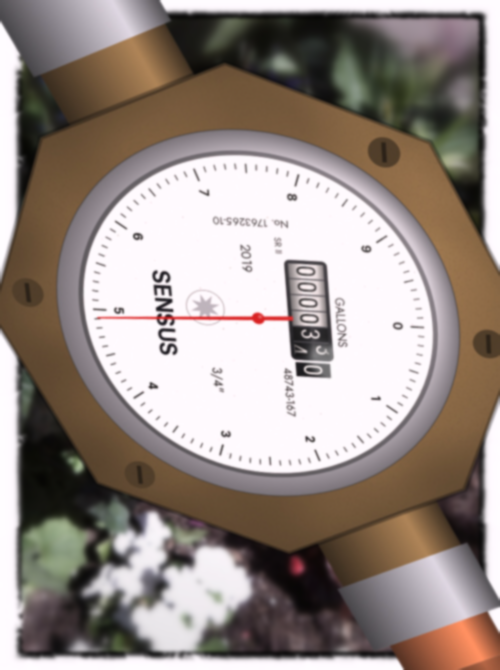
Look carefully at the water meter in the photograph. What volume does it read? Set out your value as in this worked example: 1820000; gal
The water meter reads 334.9; gal
